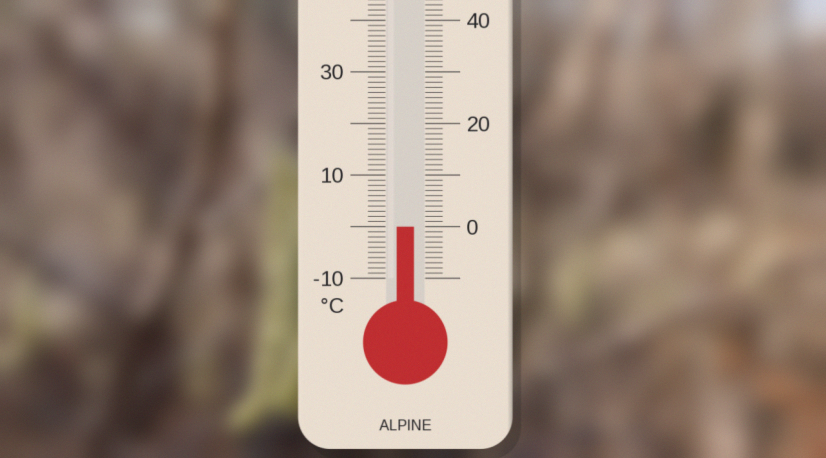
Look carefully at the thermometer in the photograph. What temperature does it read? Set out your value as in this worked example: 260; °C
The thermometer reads 0; °C
